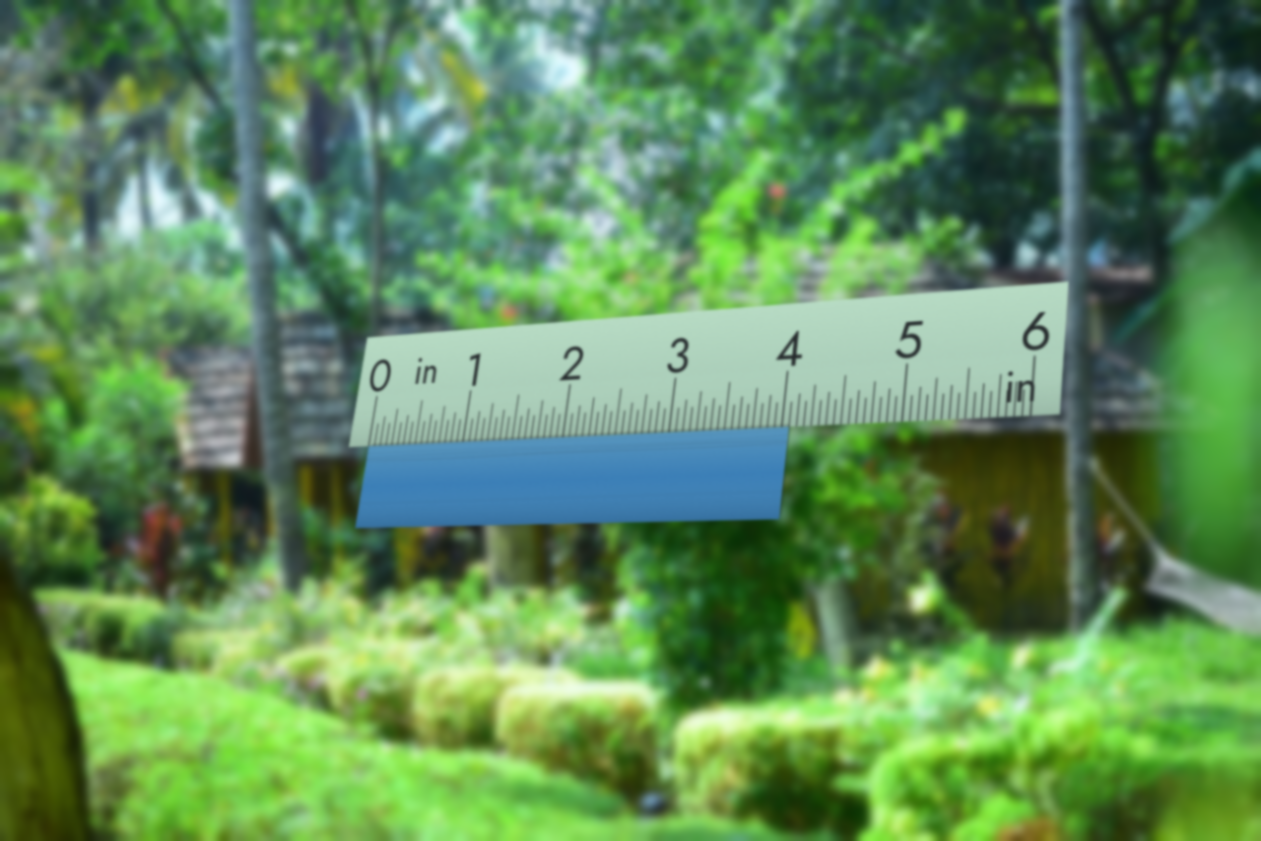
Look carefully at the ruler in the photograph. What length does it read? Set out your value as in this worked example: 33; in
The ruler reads 4.0625; in
